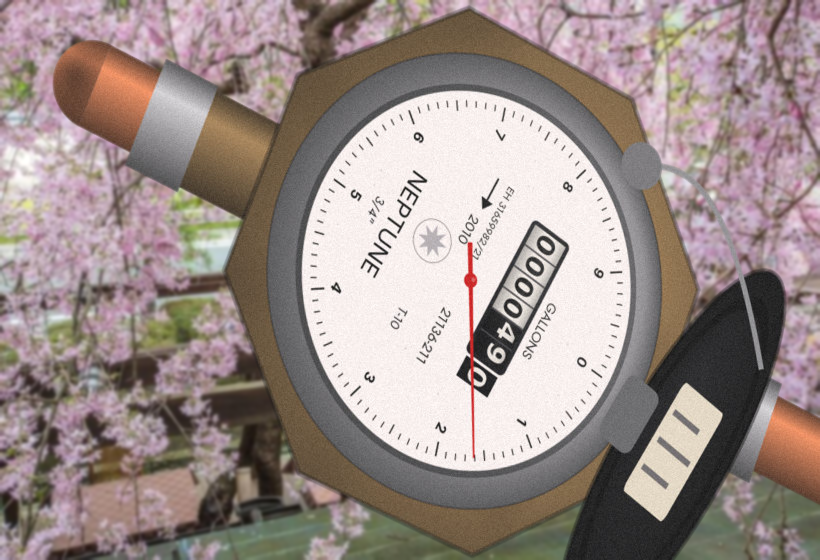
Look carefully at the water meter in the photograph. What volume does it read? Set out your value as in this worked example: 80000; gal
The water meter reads 491.6; gal
